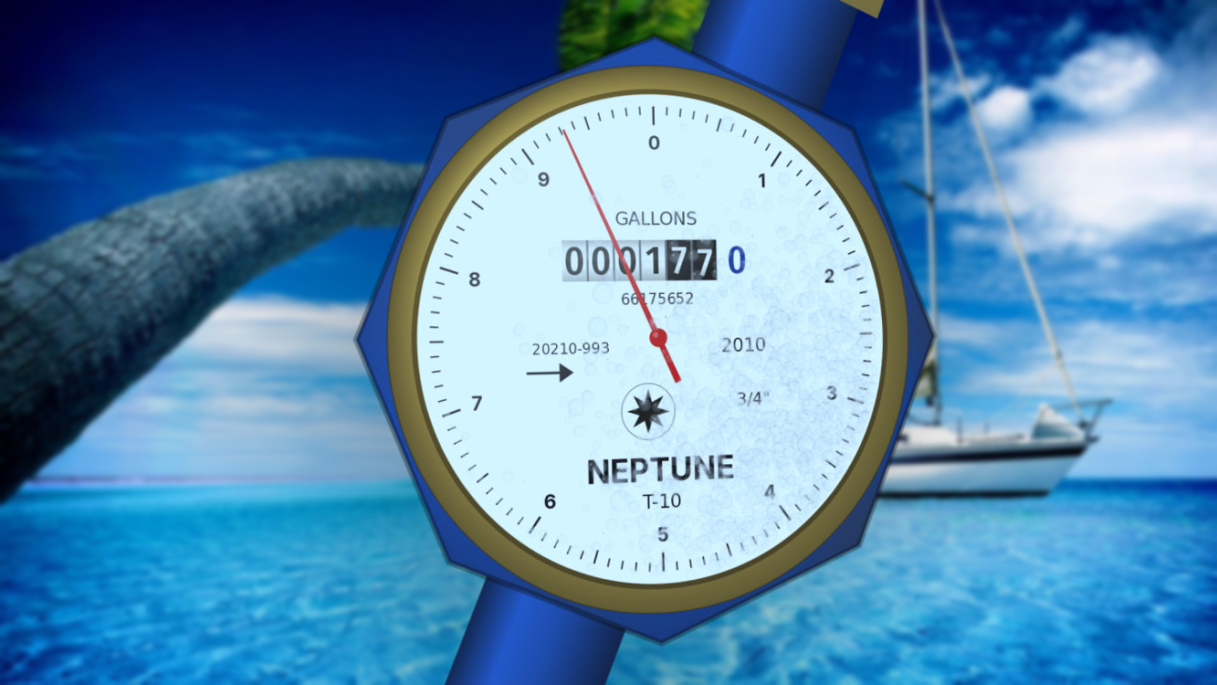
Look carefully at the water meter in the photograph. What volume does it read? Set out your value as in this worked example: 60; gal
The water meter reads 1769.3; gal
